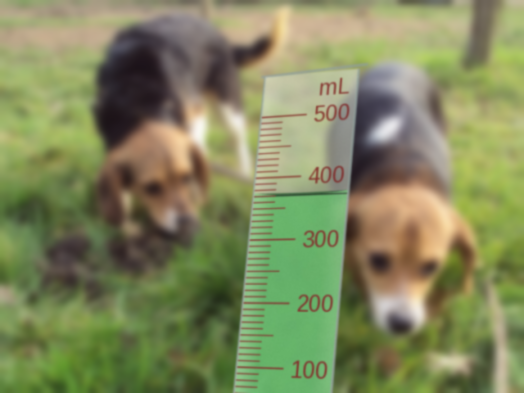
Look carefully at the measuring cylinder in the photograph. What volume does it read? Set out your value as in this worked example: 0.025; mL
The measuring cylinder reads 370; mL
